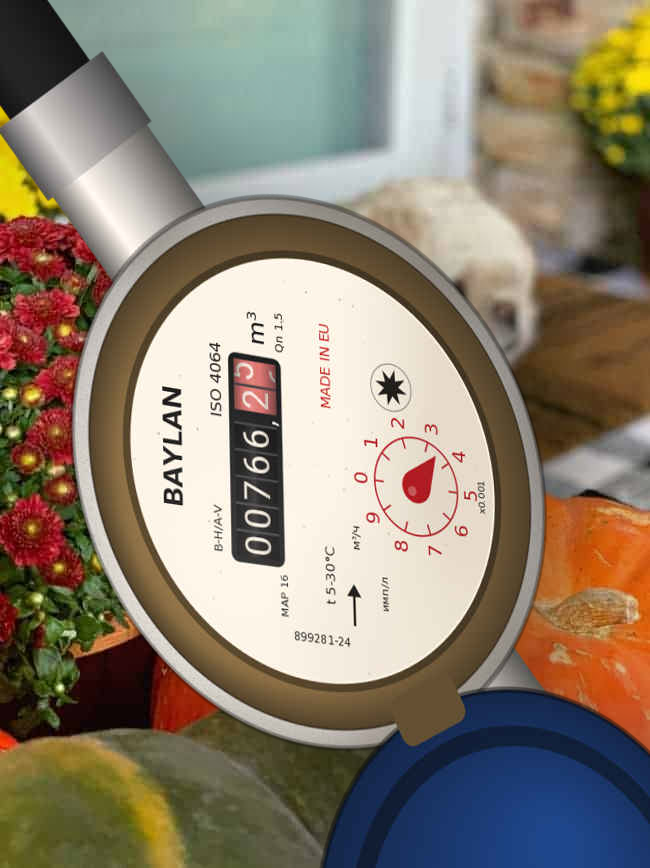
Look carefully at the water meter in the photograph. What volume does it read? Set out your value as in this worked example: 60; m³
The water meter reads 766.253; m³
